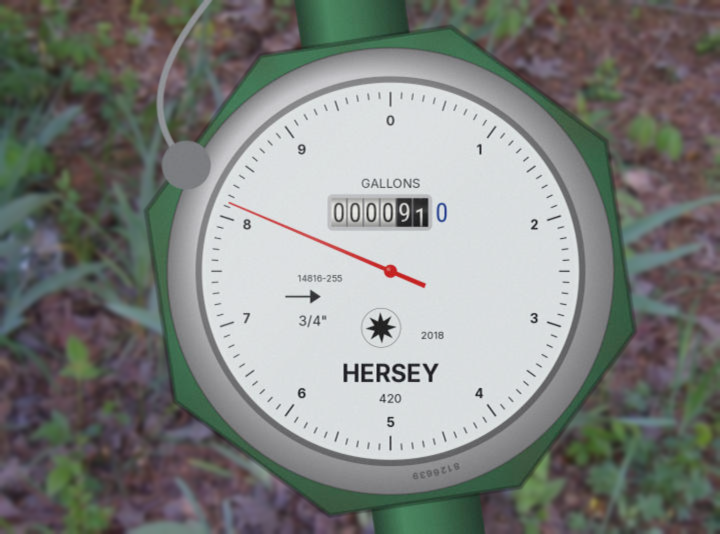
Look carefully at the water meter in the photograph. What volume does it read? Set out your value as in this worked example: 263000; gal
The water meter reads 908.1; gal
